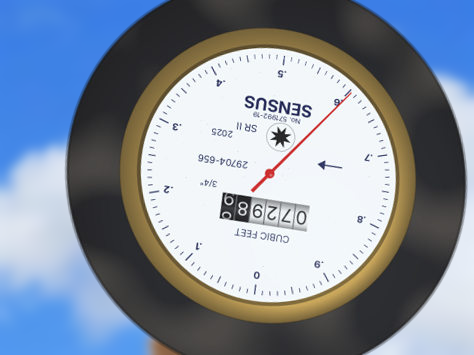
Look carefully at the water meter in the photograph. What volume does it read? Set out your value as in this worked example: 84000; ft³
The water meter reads 72988.60; ft³
